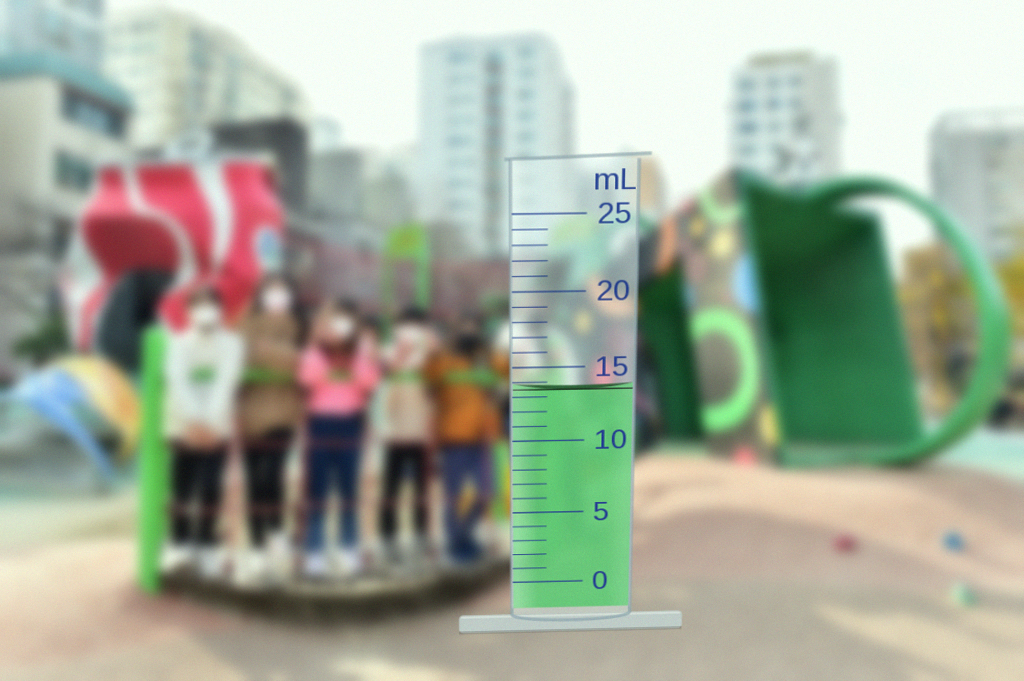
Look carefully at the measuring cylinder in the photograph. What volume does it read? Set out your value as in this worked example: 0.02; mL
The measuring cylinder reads 13.5; mL
